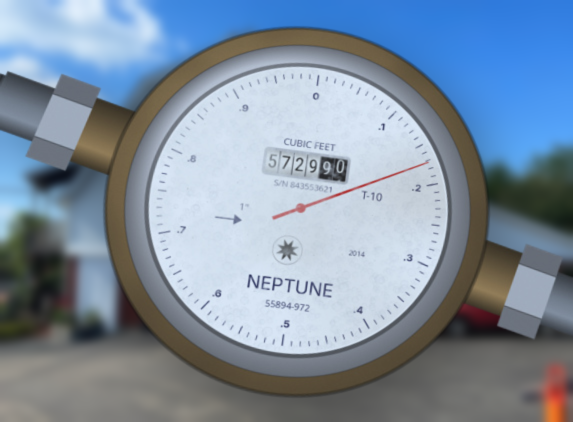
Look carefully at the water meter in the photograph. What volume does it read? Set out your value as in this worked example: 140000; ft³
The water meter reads 572990.17; ft³
